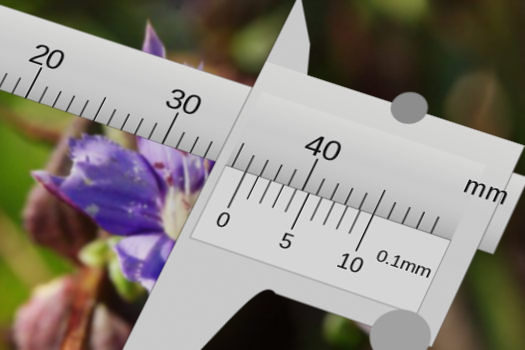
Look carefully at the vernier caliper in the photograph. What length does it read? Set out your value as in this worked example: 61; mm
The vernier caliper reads 36.0; mm
